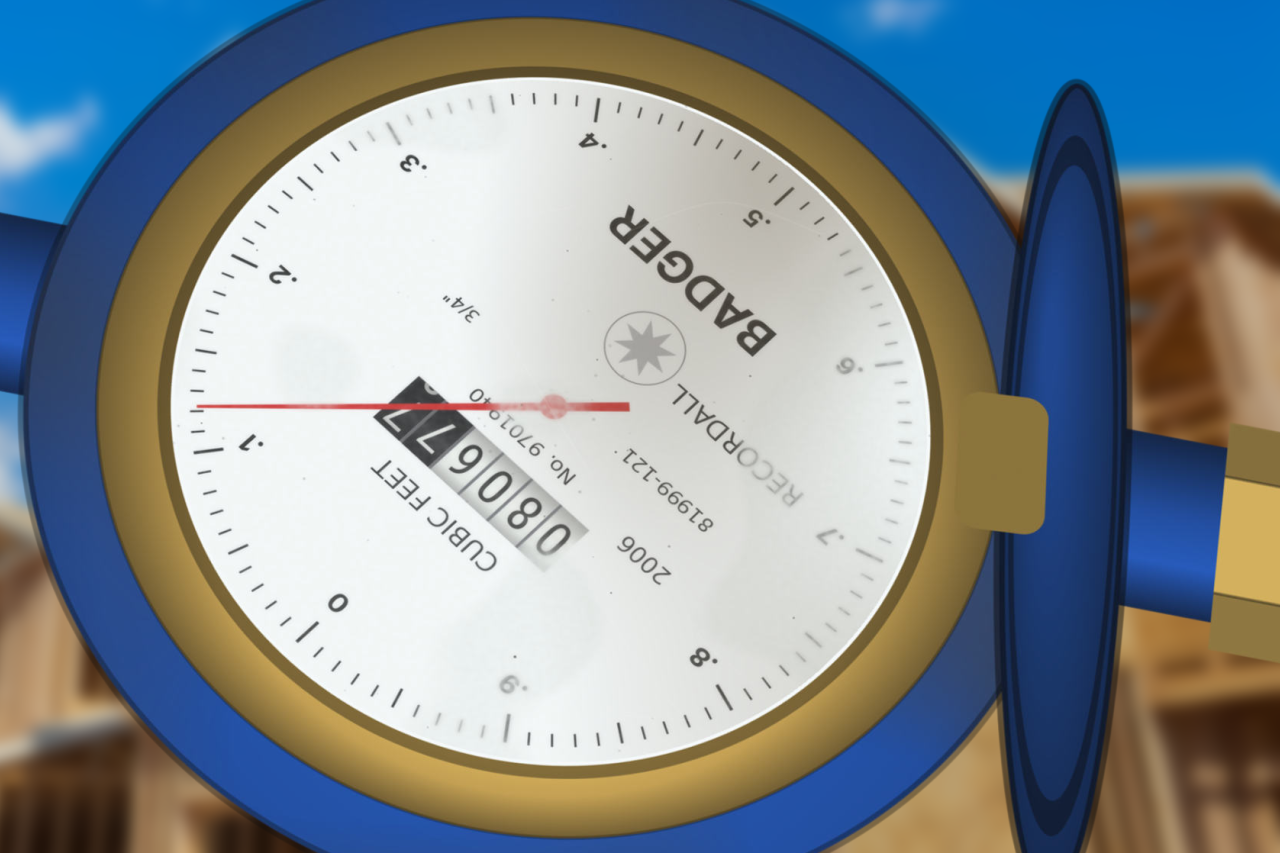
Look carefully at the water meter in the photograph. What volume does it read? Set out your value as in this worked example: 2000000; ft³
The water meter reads 80677.12; ft³
